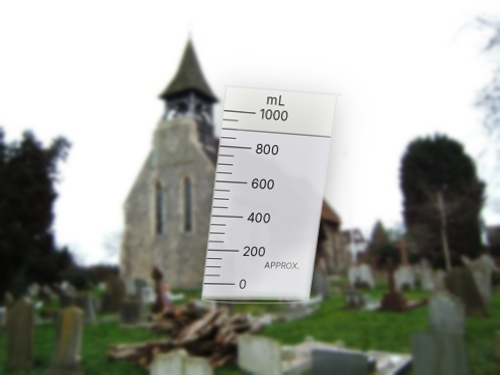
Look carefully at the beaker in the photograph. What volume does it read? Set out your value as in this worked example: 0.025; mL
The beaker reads 900; mL
